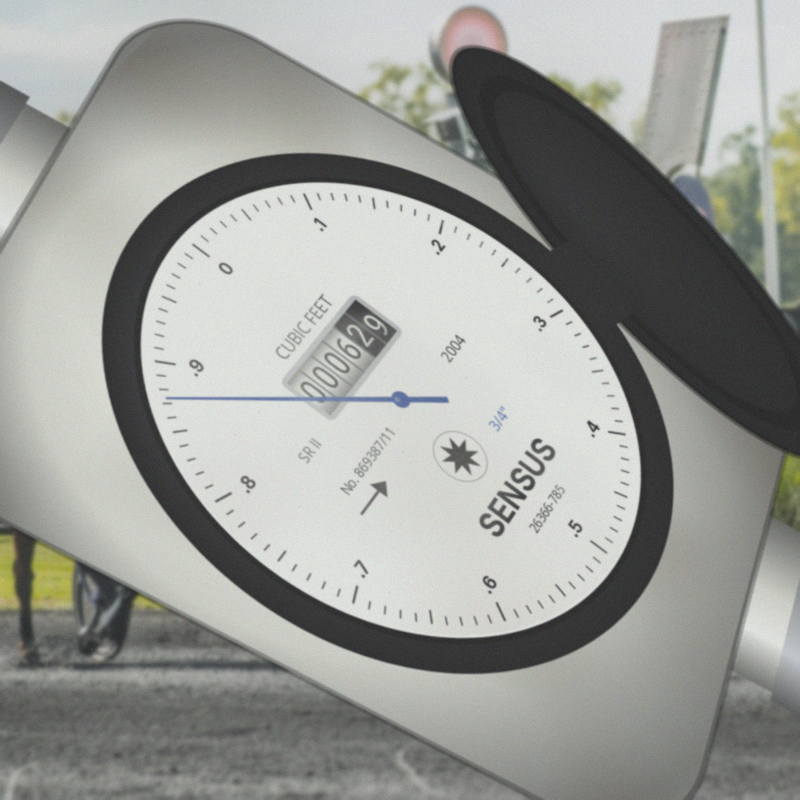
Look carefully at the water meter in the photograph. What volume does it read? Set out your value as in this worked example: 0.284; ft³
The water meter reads 628.87; ft³
